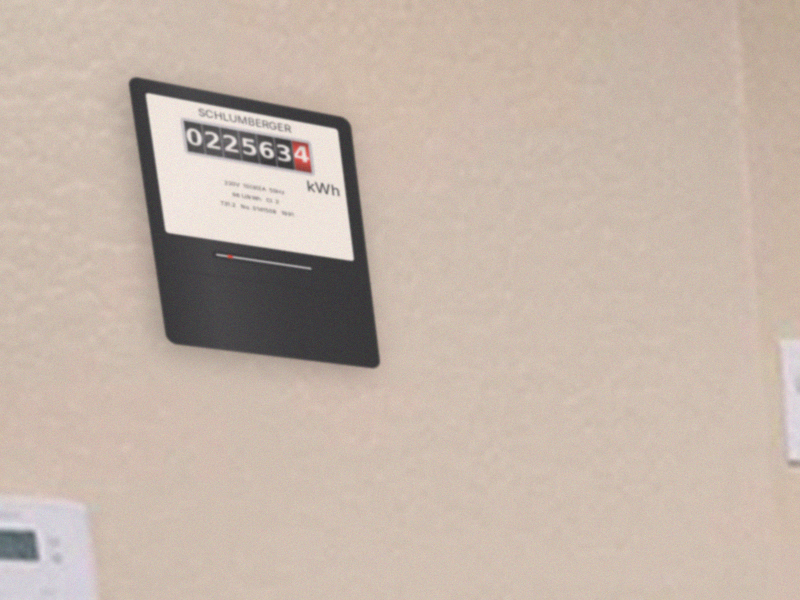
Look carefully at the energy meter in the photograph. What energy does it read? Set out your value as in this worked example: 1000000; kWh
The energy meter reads 22563.4; kWh
